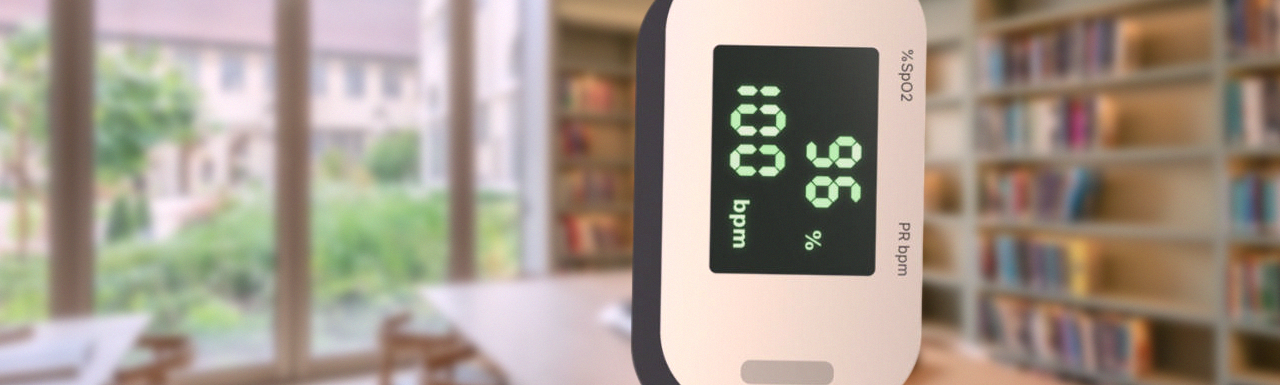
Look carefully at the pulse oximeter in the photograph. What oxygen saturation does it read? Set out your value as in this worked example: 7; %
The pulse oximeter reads 96; %
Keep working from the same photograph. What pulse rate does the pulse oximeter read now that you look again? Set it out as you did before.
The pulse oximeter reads 100; bpm
